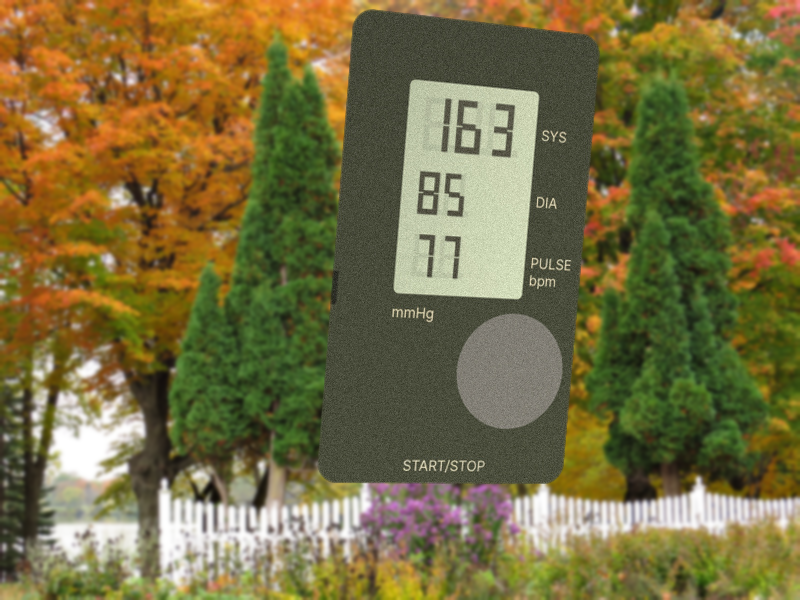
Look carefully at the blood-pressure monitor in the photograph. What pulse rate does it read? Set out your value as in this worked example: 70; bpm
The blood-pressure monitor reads 77; bpm
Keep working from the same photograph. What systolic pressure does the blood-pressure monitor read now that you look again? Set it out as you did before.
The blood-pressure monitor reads 163; mmHg
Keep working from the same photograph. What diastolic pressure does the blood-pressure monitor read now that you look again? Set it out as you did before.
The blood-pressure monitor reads 85; mmHg
